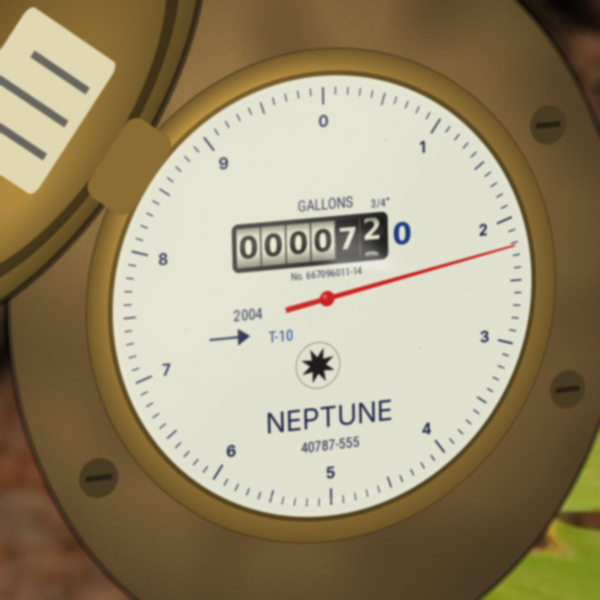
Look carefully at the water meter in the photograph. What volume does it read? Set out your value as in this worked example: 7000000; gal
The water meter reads 722.2; gal
